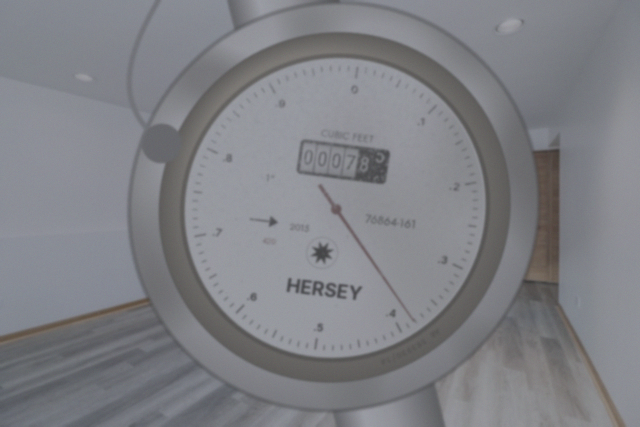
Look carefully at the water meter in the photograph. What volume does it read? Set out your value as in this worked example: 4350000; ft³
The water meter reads 785.38; ft³
